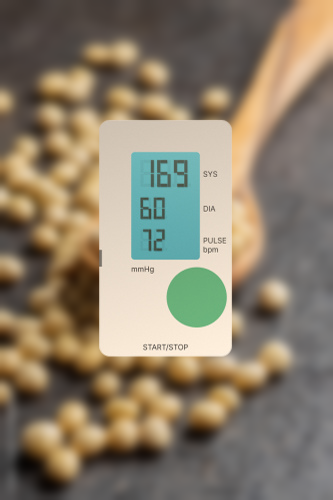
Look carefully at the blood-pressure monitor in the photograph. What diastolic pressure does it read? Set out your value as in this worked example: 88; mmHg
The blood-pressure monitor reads 60; mmHg
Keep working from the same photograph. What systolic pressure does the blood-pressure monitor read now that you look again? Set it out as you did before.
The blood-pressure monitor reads 169; mmHg
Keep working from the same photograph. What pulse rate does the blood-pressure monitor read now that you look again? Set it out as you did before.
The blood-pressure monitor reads 72; bpm
